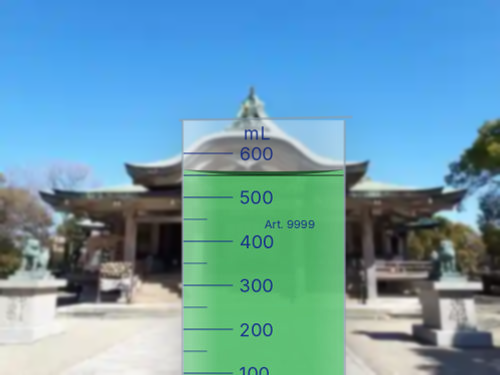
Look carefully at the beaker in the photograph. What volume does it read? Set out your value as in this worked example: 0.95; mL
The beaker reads 550; mL
